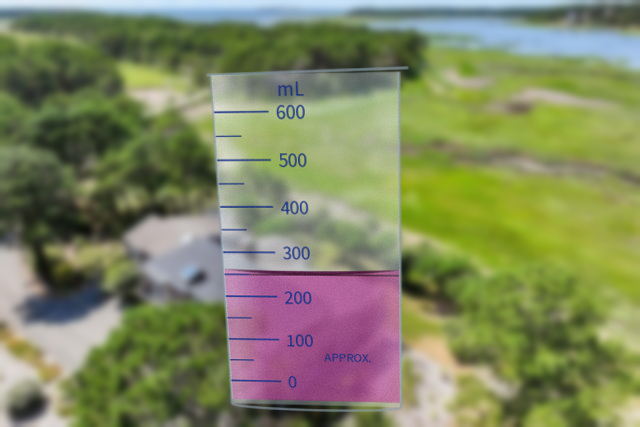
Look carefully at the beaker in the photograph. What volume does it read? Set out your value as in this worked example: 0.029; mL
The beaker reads 250; mL
